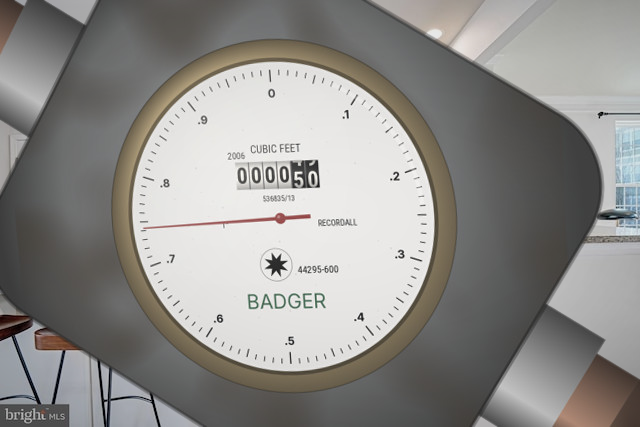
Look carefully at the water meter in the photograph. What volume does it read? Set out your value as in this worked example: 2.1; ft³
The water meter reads 49.74; ft³
